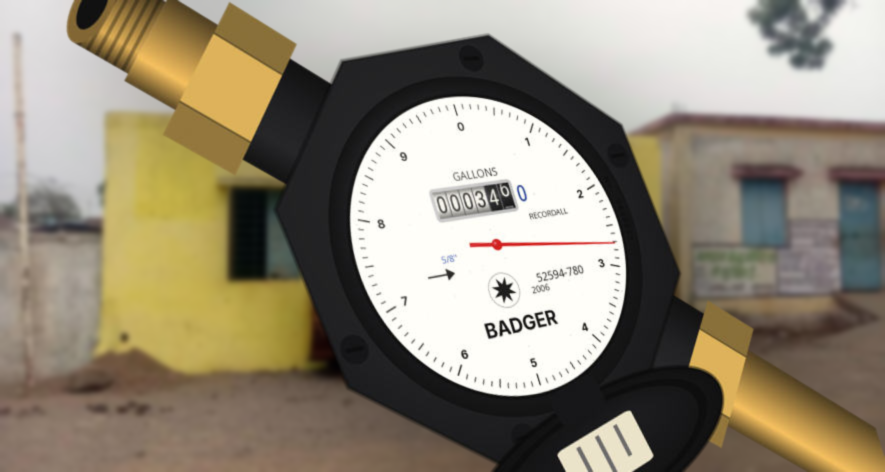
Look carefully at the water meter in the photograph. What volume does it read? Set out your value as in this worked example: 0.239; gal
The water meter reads 3462.7; gal
